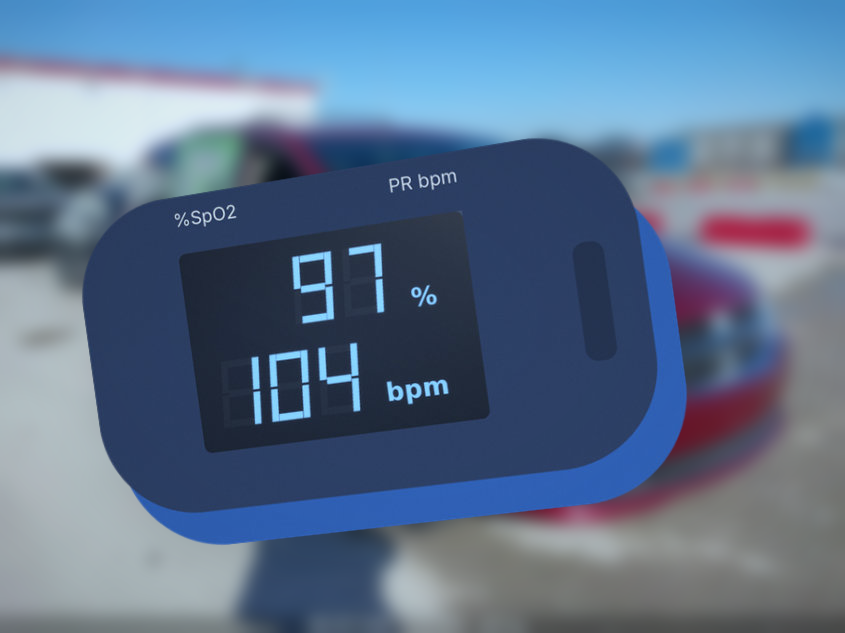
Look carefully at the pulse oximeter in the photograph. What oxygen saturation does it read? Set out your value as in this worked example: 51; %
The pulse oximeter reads 97; %
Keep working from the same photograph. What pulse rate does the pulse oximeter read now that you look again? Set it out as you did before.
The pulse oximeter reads 104; bpm
